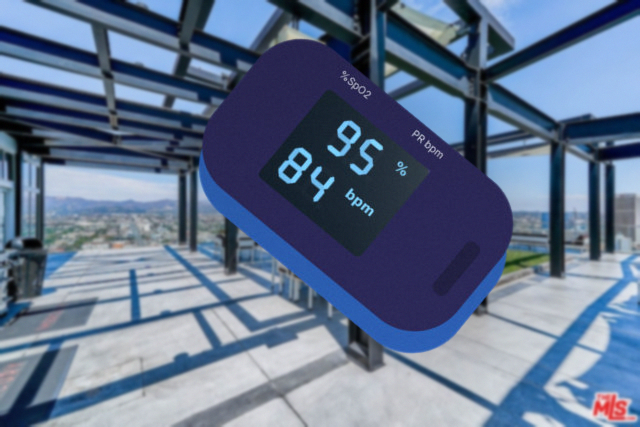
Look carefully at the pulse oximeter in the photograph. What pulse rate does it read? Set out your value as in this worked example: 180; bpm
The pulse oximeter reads 84; bpm
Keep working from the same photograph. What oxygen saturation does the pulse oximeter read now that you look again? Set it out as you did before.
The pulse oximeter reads 95; %
